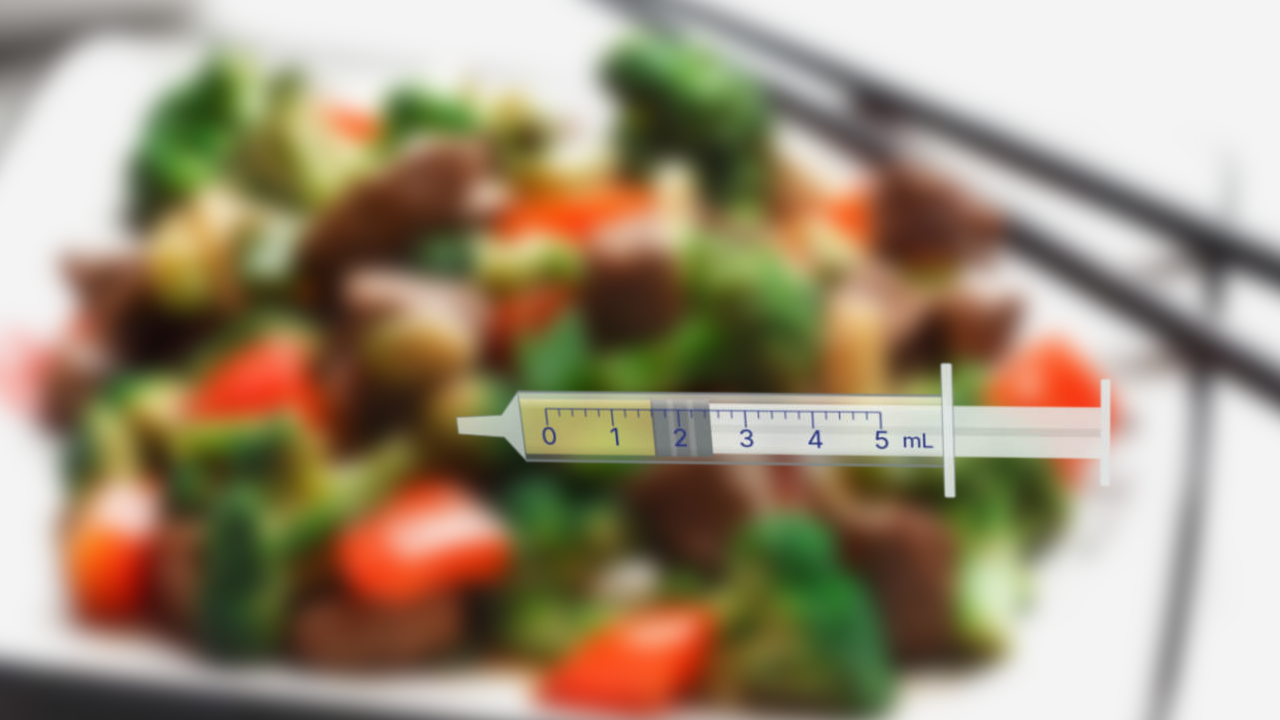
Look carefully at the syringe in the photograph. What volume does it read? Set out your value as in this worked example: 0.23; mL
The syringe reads 1.6; mL
